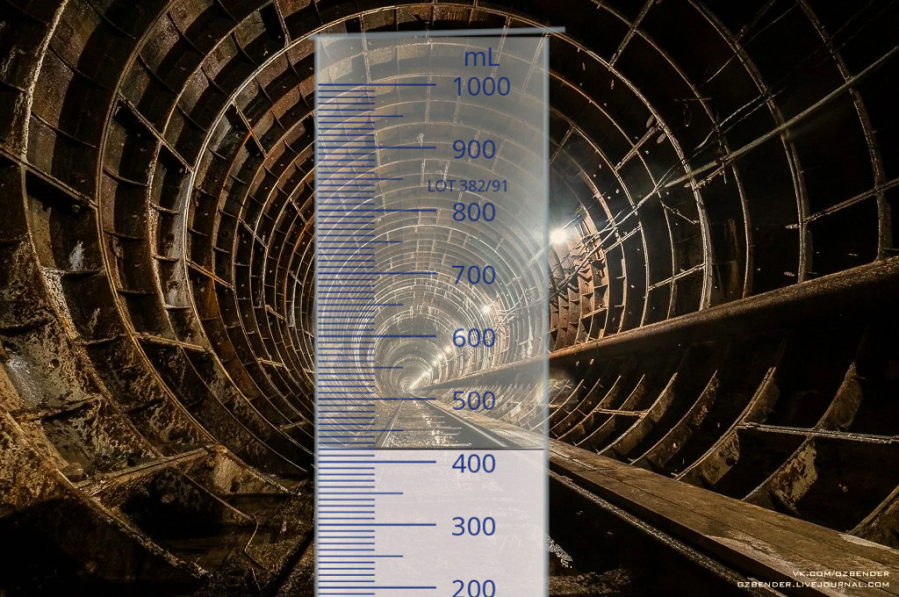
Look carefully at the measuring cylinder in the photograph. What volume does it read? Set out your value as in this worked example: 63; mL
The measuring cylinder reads 420; mL
